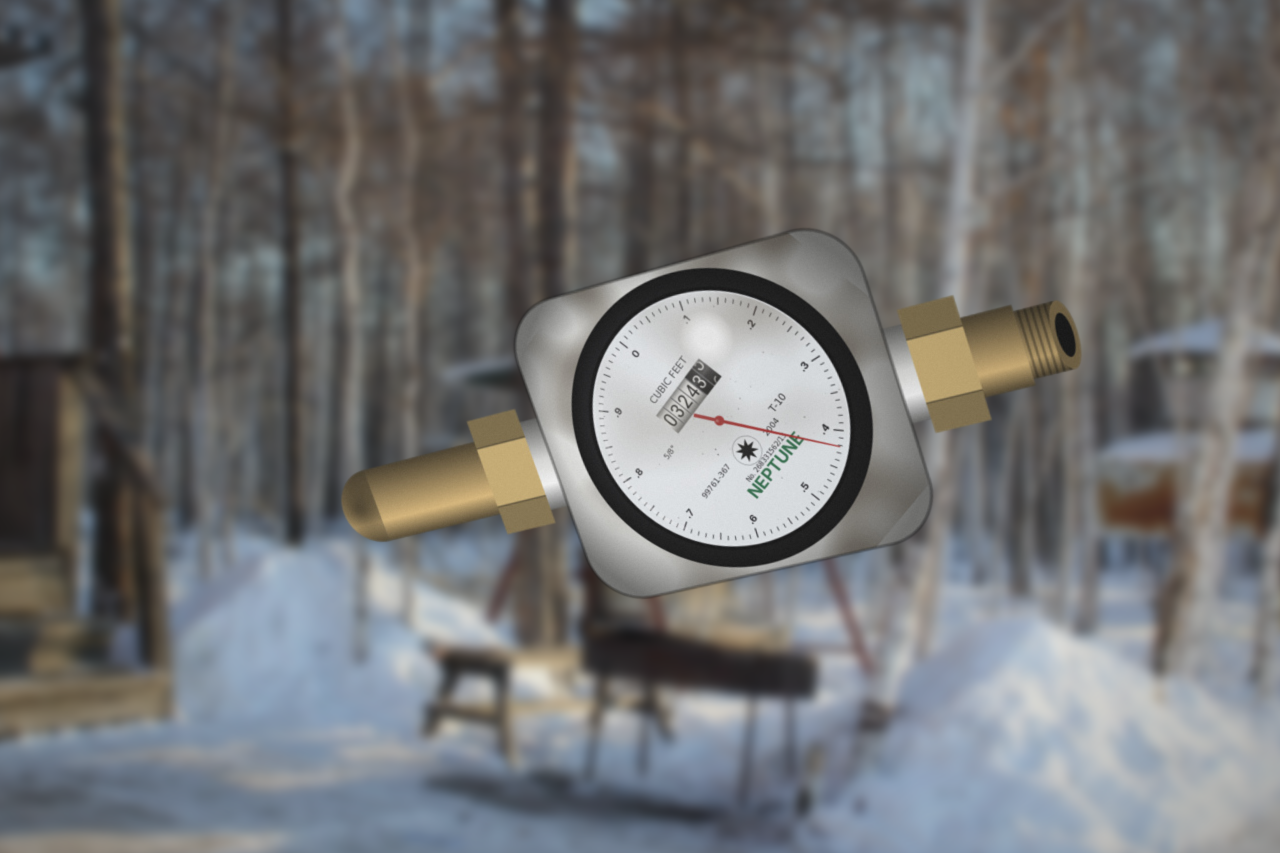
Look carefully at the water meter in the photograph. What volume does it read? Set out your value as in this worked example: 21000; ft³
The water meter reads 32435.42; ft³
